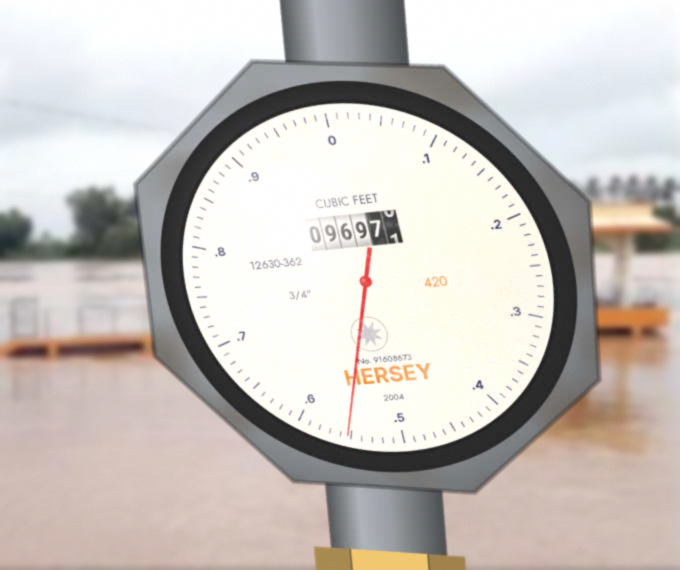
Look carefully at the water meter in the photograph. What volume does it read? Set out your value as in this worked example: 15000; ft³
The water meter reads 96970.55; ft³
